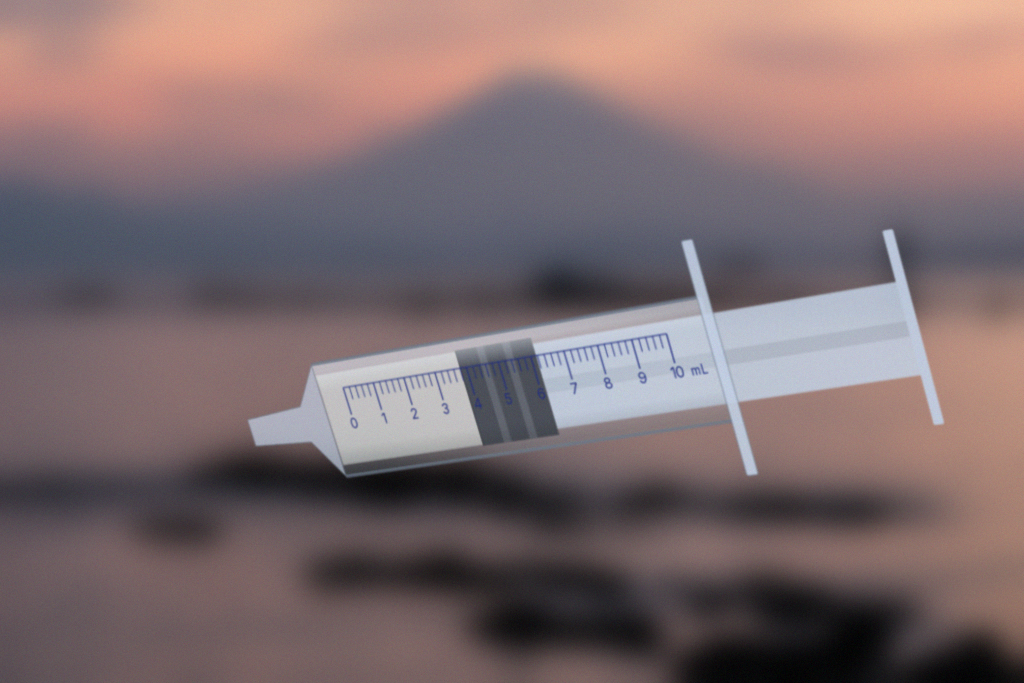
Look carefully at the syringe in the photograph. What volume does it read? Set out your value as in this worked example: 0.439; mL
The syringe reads 3.8; mL
